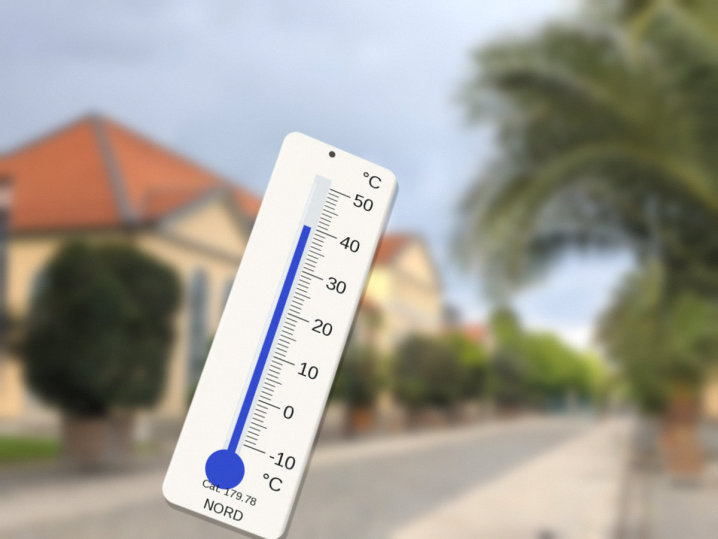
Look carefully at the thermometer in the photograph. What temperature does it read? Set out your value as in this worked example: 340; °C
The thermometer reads 40; °C
